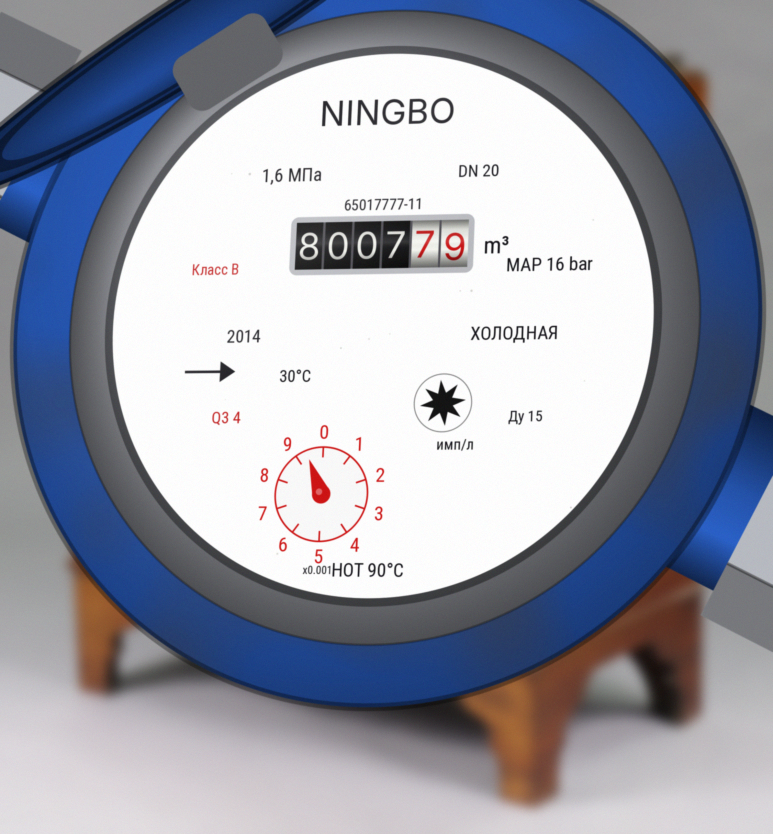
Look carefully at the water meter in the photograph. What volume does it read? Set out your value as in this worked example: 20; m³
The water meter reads 8007.789; m³
